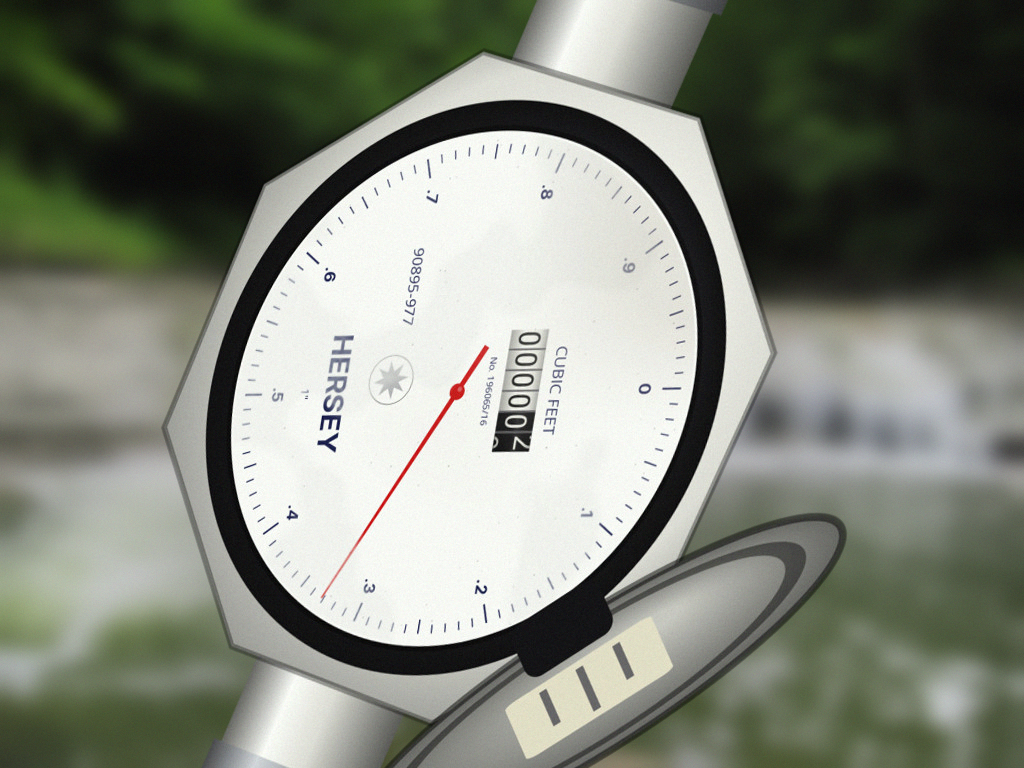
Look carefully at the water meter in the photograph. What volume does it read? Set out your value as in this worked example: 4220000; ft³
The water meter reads 2.33; ft³
